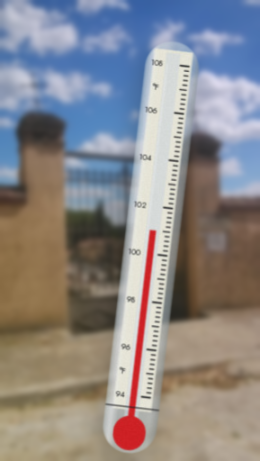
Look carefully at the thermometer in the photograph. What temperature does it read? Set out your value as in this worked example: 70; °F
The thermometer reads 101; °F
